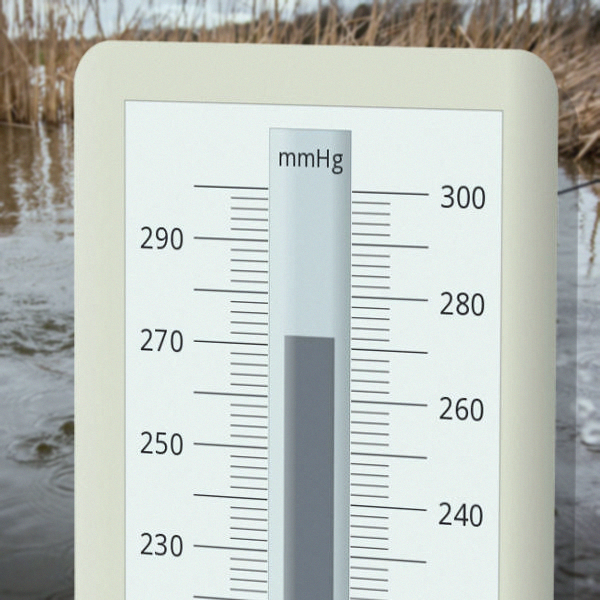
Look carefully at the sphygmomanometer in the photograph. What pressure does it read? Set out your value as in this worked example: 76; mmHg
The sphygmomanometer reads 272; mmHg
